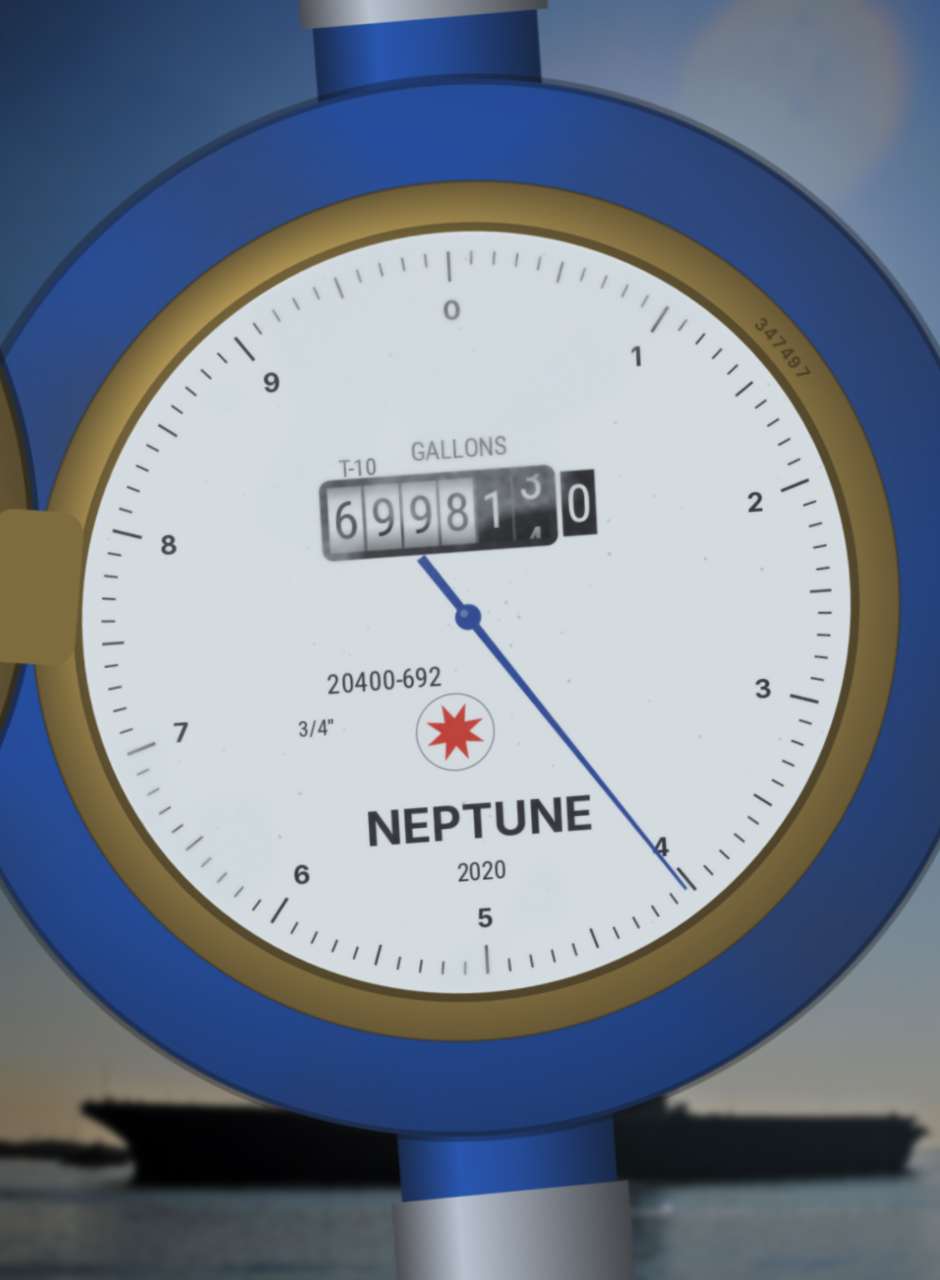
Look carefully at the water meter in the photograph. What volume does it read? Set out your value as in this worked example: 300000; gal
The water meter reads 6998134.0; gal
